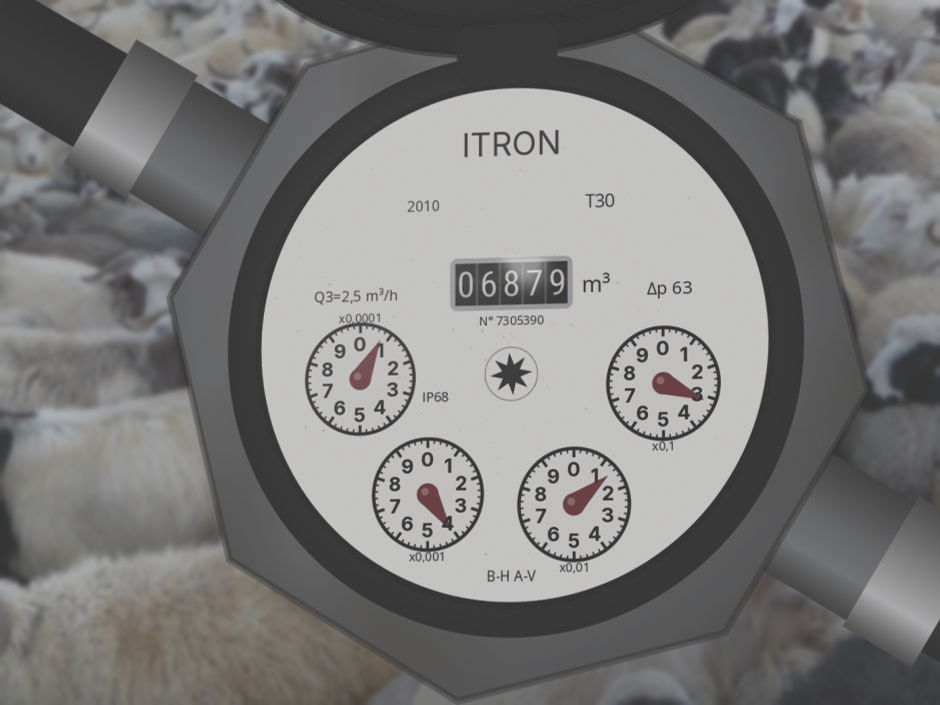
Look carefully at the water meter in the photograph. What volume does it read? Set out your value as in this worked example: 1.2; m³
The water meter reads 6879.3140; m³
